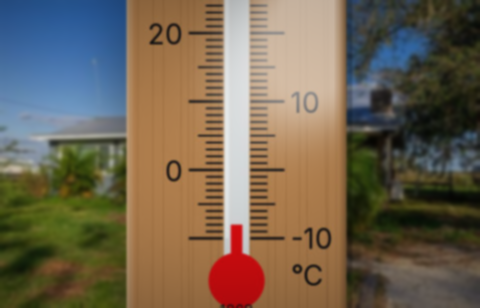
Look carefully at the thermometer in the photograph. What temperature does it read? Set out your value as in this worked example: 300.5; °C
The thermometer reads -8; °C
